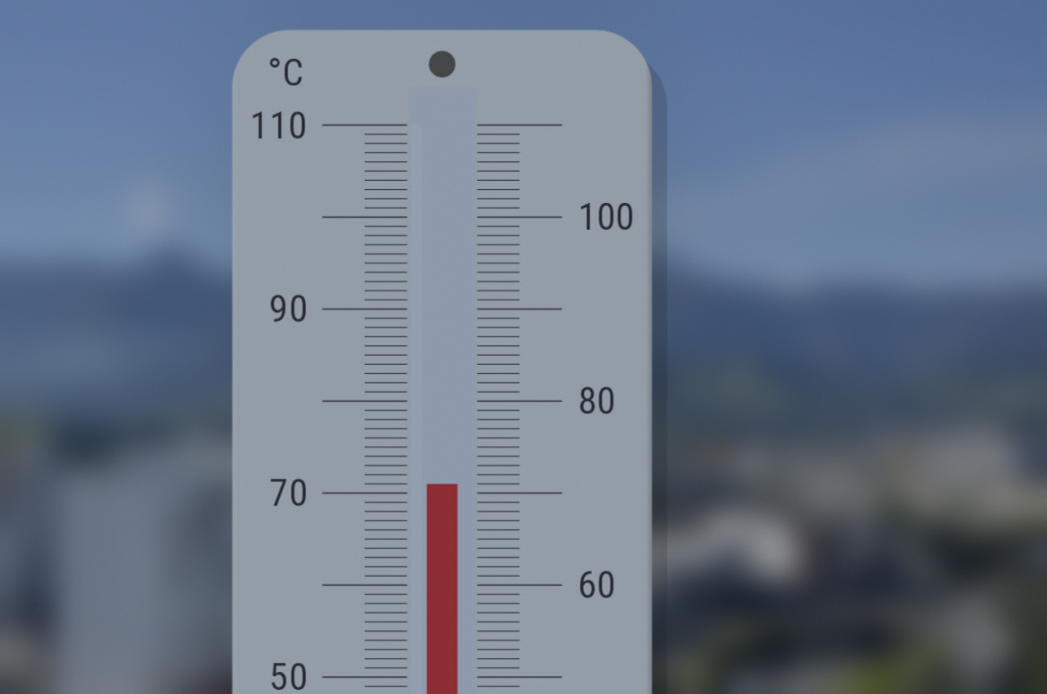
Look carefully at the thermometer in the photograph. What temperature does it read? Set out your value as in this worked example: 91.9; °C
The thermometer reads 71; °C
